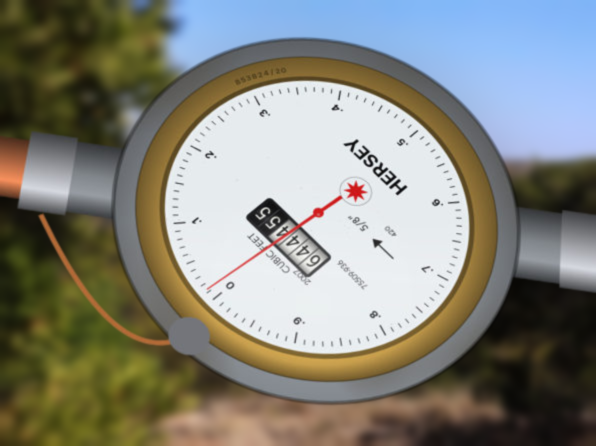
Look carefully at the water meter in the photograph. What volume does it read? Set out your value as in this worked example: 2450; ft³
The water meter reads 644455.01; ft³
